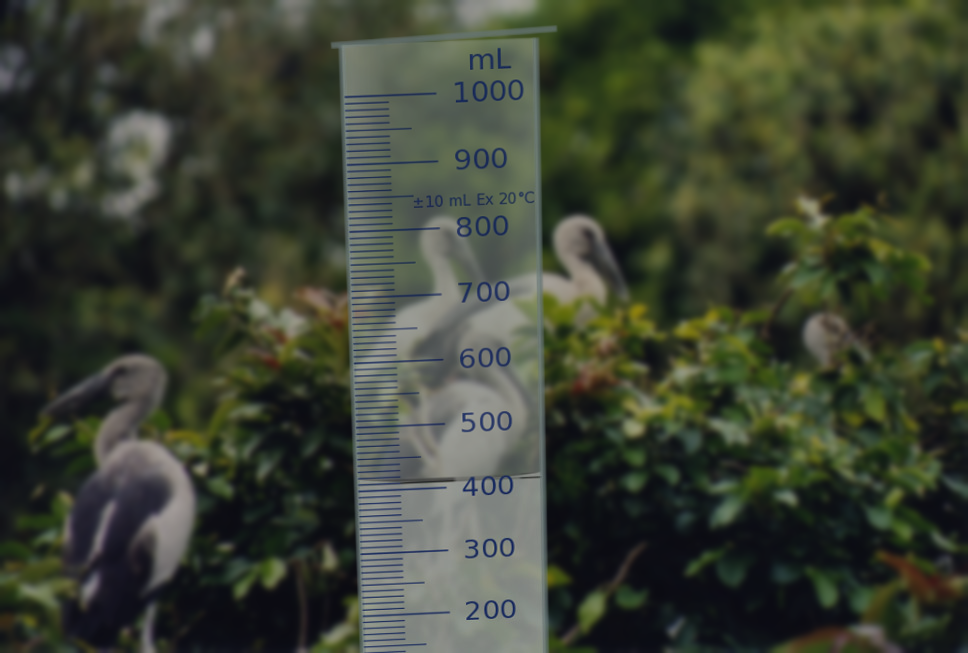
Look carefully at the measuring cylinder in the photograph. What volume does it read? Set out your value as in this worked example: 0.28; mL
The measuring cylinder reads 410; mL
